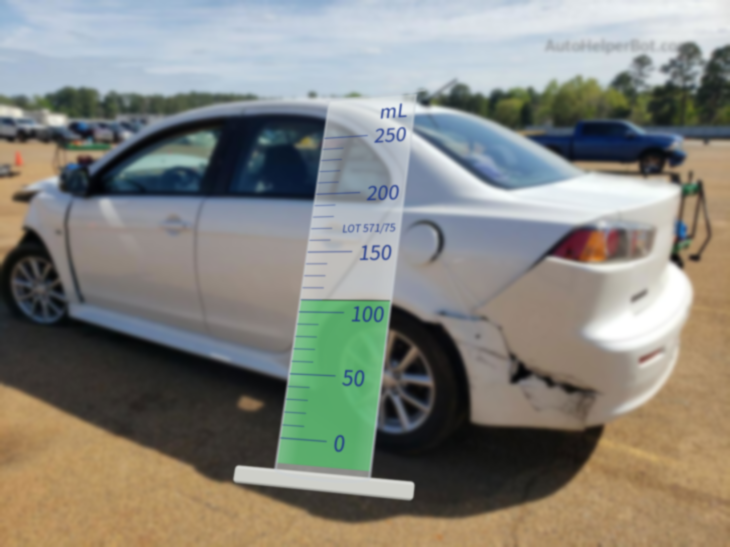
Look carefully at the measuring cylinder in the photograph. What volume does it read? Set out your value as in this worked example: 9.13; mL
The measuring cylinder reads 110; mL
